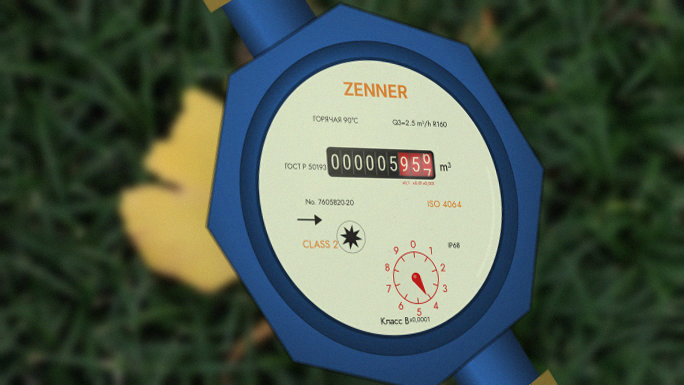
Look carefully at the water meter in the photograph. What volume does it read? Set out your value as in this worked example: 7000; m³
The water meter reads 5.9564; m³
